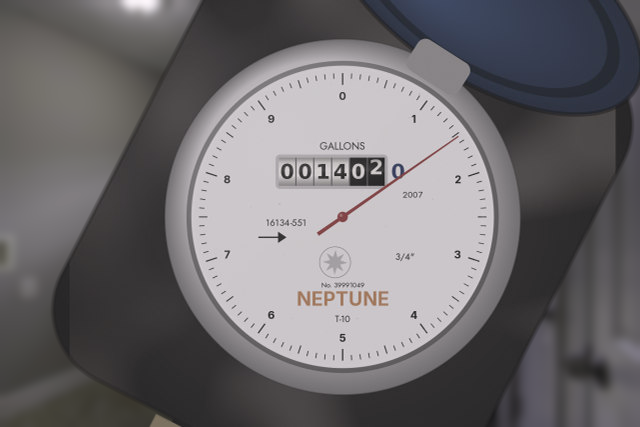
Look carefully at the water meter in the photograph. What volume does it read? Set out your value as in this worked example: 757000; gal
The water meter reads 14021.5; gal
